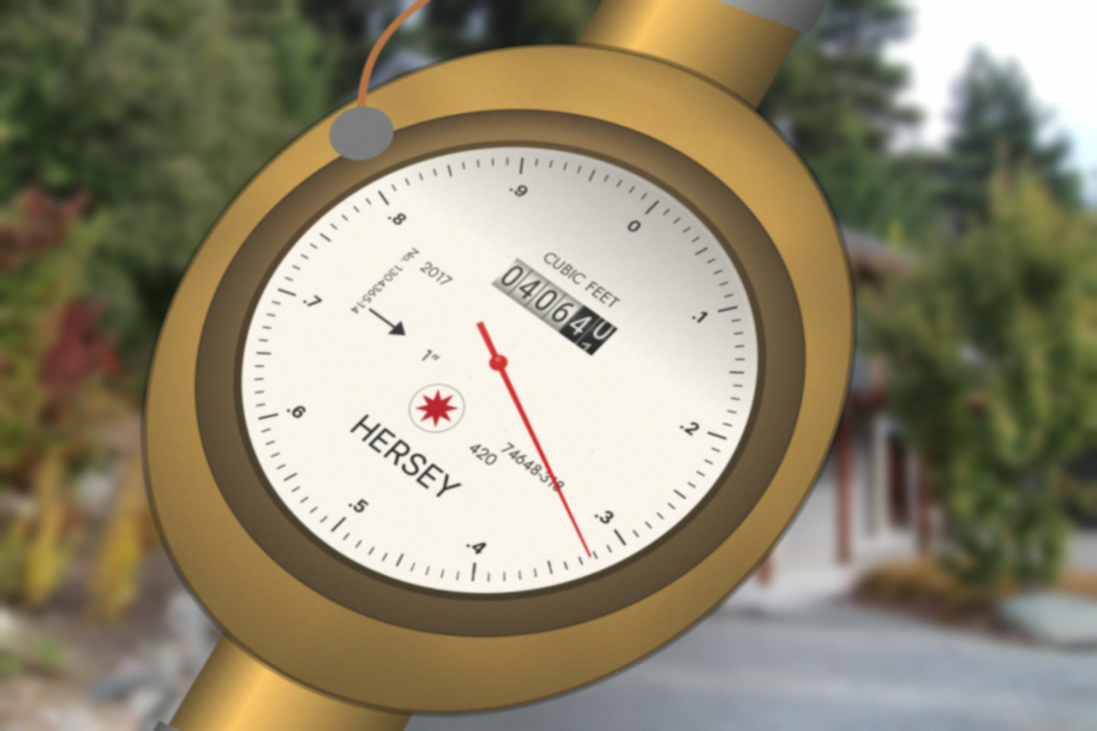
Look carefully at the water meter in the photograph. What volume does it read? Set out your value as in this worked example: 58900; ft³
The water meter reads 40640.32; ft³
